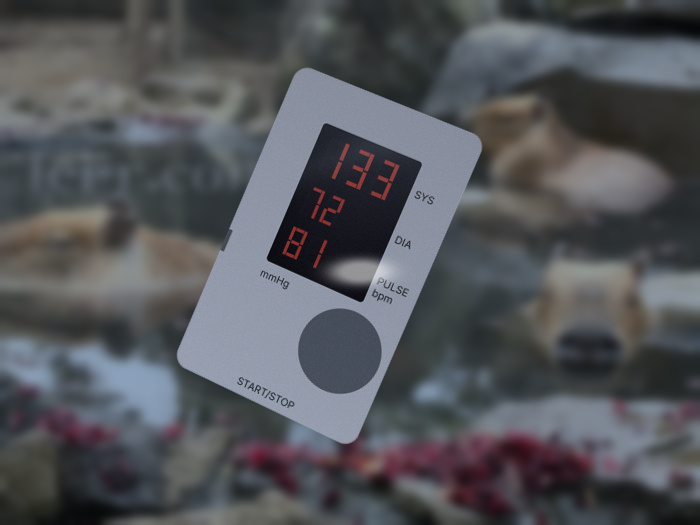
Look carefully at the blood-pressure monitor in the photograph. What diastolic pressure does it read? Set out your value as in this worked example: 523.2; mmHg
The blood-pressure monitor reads 72; mmHg
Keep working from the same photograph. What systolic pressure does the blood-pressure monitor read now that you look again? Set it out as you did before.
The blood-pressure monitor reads 133; mmHg
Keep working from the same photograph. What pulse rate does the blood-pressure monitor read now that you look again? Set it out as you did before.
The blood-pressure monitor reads 81; bpm
